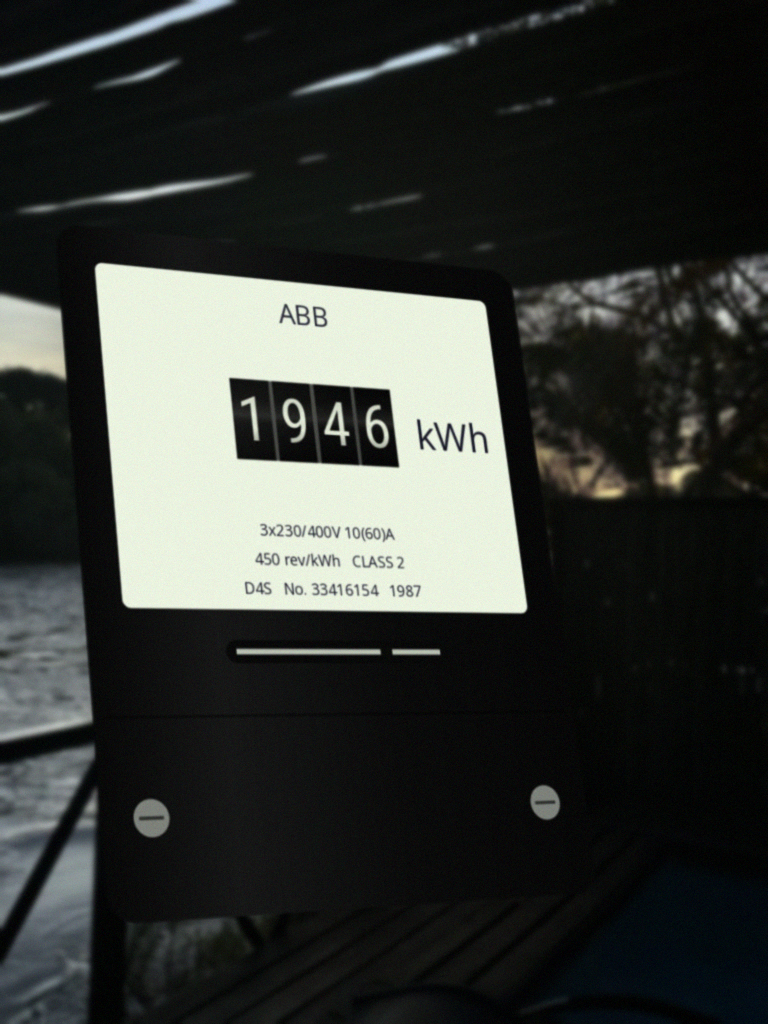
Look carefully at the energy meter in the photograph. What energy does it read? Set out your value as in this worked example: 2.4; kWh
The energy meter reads 1946; kWh
